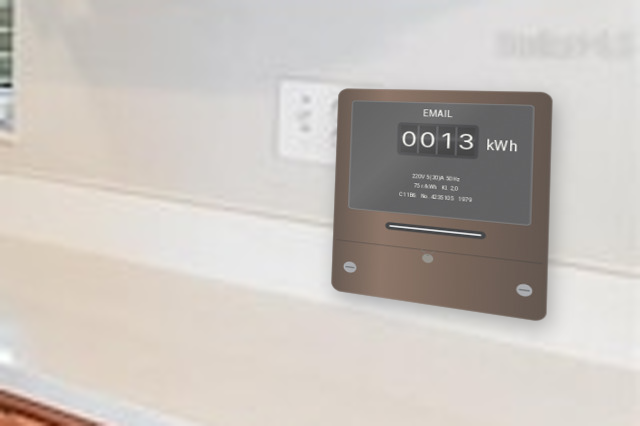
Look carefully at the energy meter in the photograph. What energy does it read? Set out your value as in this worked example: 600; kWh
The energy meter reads 13; kWh
